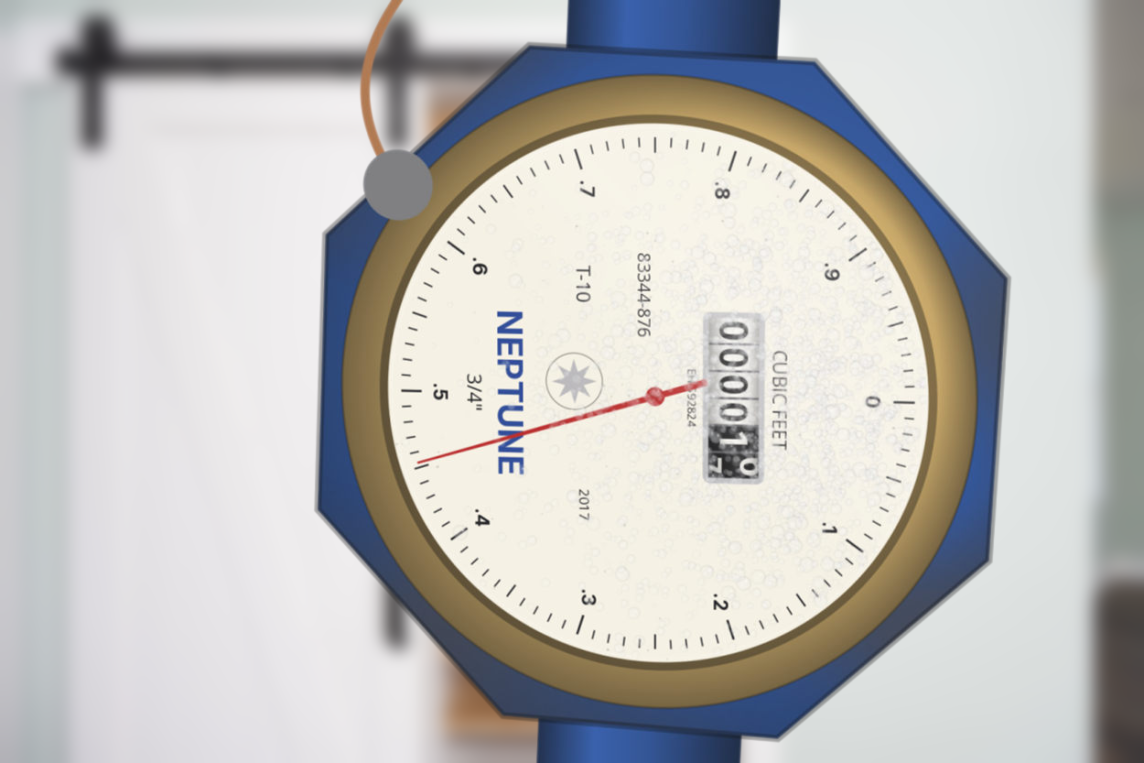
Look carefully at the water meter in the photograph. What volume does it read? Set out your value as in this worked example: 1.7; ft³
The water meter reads 16.45; ft³
